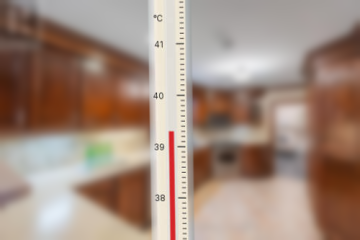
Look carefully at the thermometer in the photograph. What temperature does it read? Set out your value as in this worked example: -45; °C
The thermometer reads 39.3; °C
